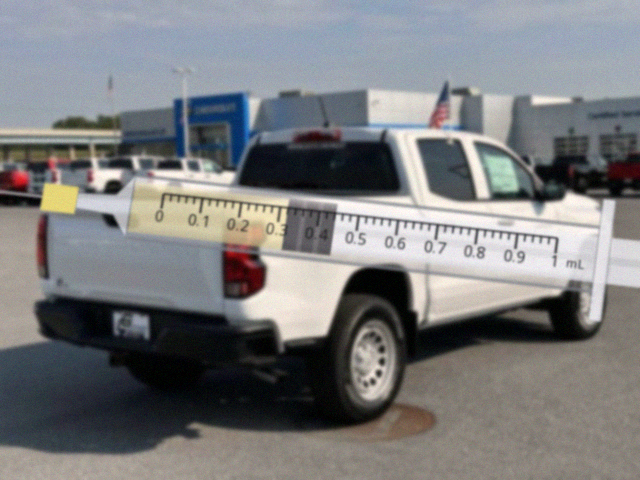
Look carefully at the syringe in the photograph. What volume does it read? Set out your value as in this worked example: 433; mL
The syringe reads 0.32; mL
